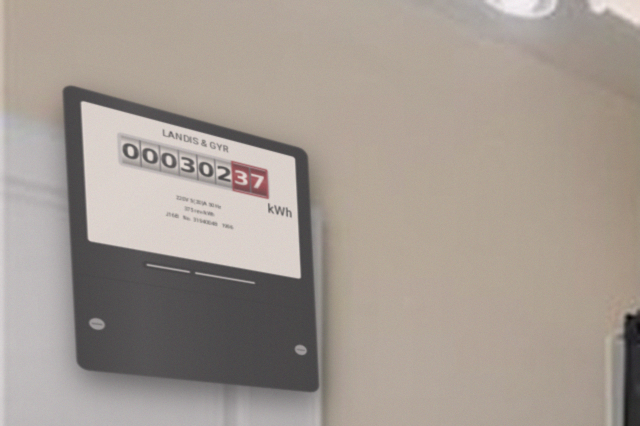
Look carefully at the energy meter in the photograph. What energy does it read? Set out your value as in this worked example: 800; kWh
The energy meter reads 302.37; kWh
